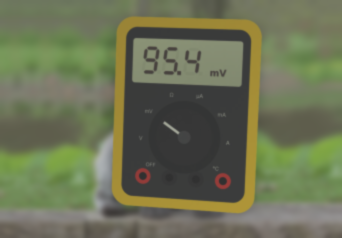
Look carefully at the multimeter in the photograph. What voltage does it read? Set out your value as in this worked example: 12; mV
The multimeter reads 95.4; mV
